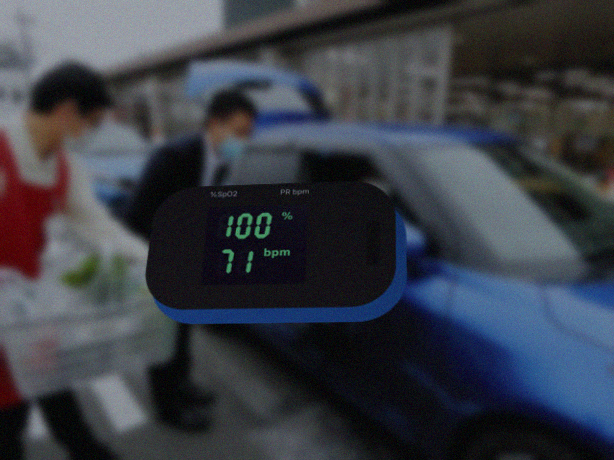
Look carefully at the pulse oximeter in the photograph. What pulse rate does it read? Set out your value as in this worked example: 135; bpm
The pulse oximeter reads 71; bpm
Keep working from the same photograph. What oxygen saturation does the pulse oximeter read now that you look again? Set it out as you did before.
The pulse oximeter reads 100; %
